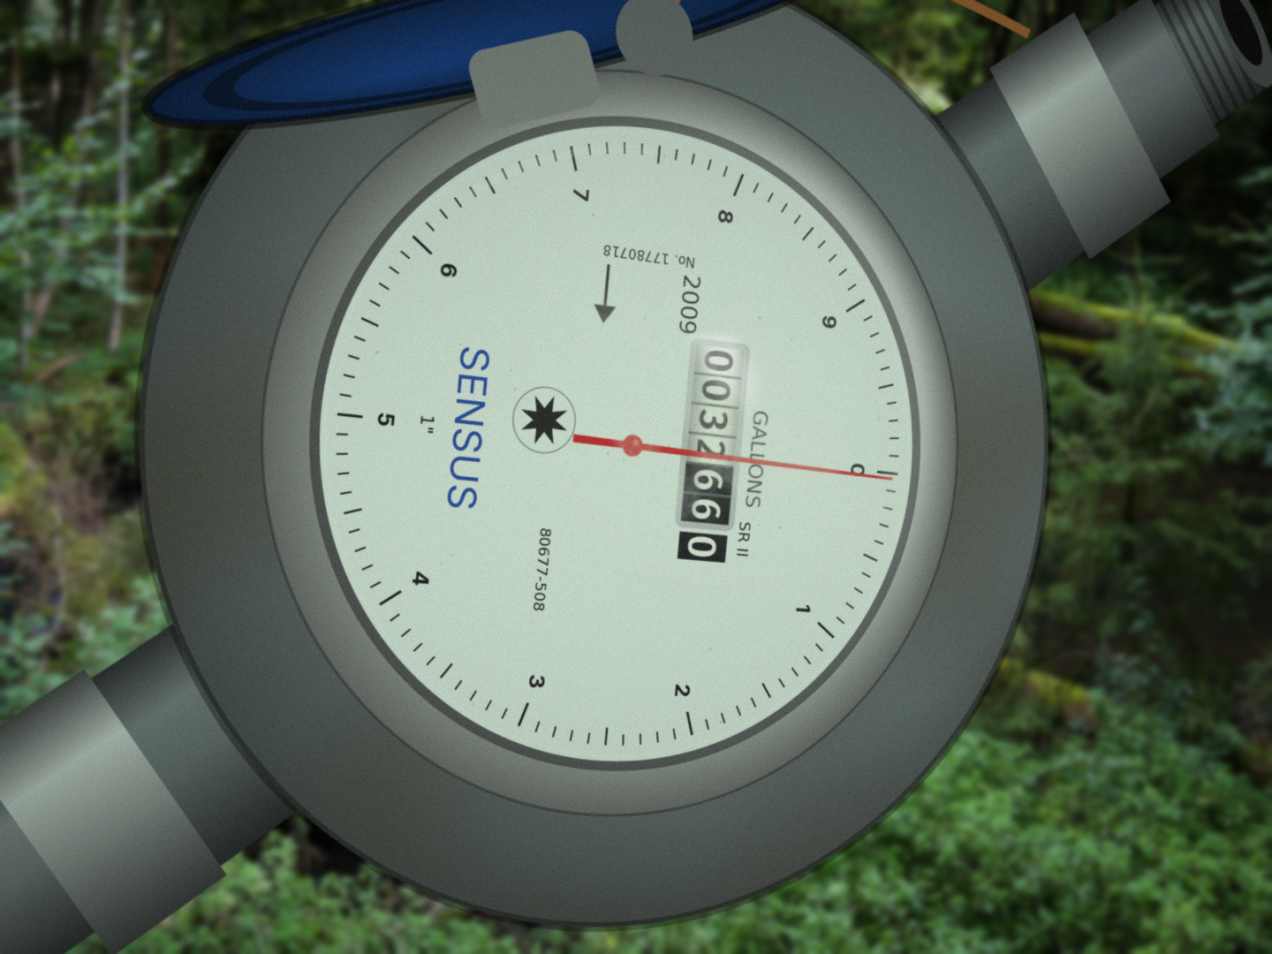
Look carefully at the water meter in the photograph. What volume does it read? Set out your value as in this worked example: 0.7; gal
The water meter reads 32660.0; gal
